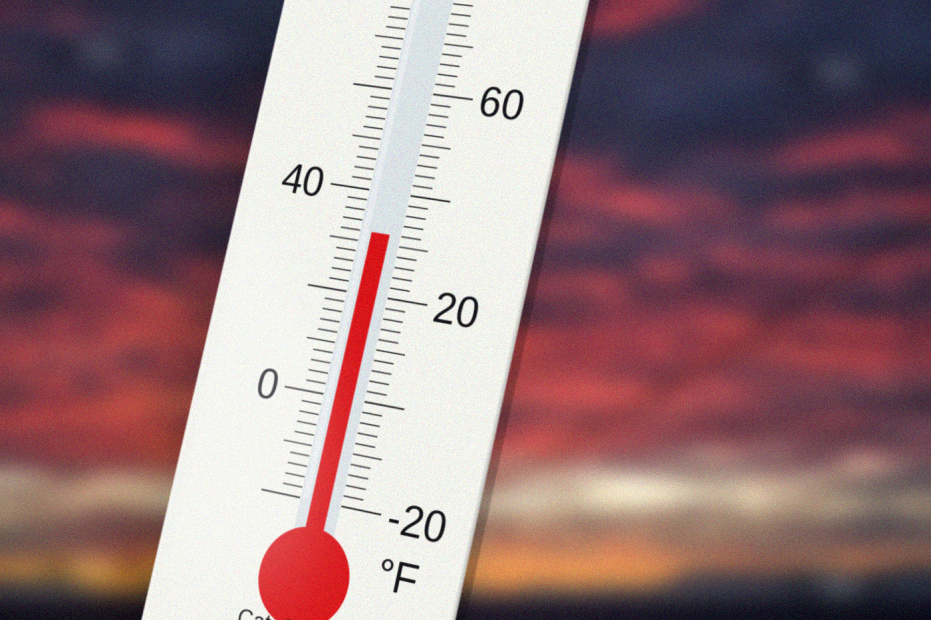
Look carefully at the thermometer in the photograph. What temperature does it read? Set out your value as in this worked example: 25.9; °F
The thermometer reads 32; °F
